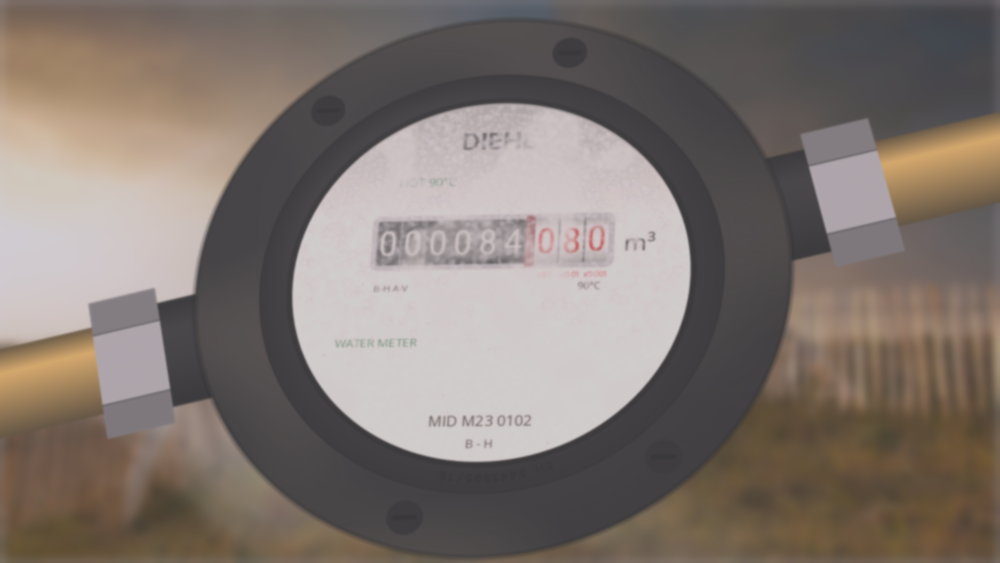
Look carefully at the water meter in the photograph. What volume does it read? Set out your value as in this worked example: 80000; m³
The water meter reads 84.080; m³
